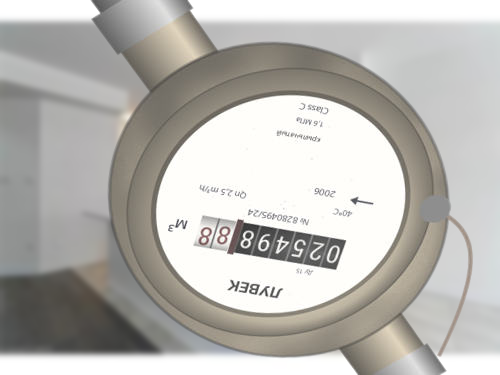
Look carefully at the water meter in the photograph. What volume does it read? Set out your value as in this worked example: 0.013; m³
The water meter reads 25498.88; m³
